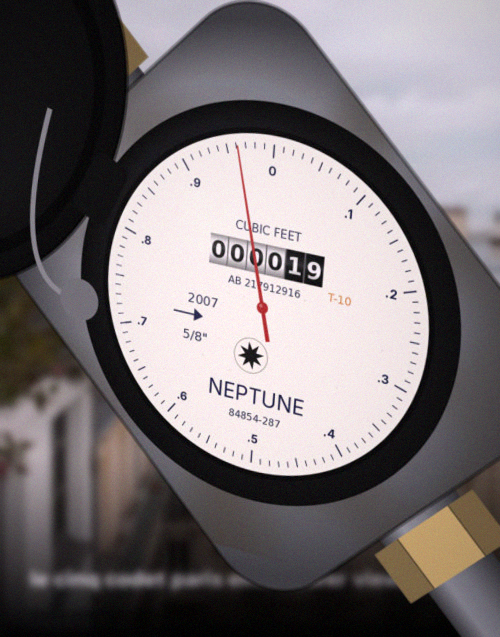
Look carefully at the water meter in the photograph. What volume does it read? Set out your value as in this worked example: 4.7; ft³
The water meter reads 18.96; ft³
